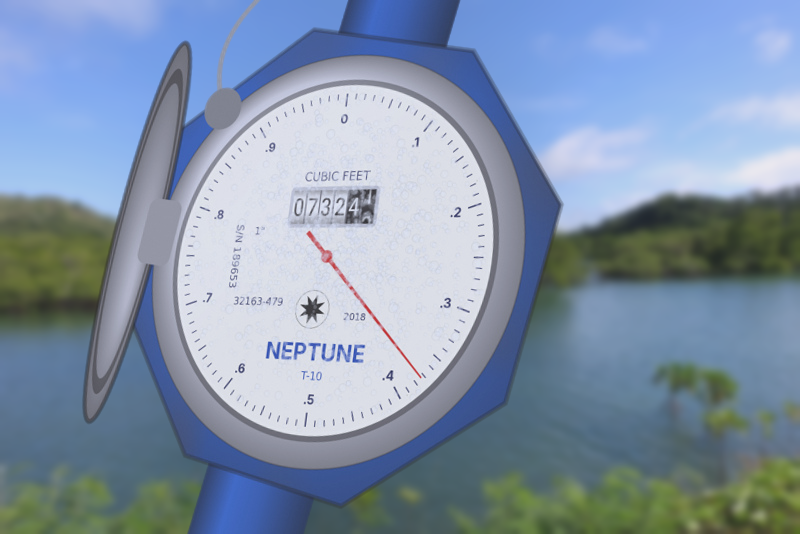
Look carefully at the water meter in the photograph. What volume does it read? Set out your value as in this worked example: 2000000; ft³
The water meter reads 73241.37; ft³
